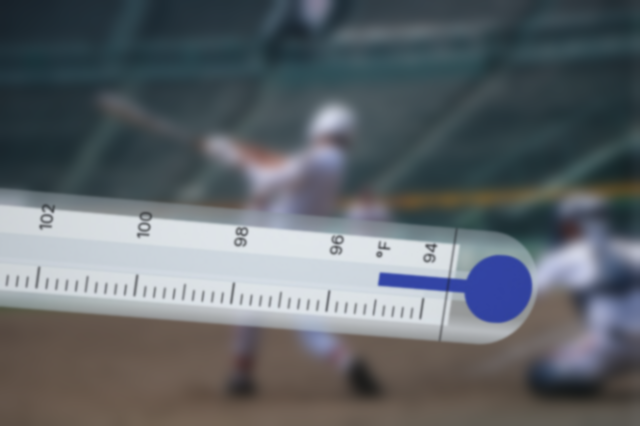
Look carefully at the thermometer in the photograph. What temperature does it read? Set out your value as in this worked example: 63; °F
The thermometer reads 95; °F
